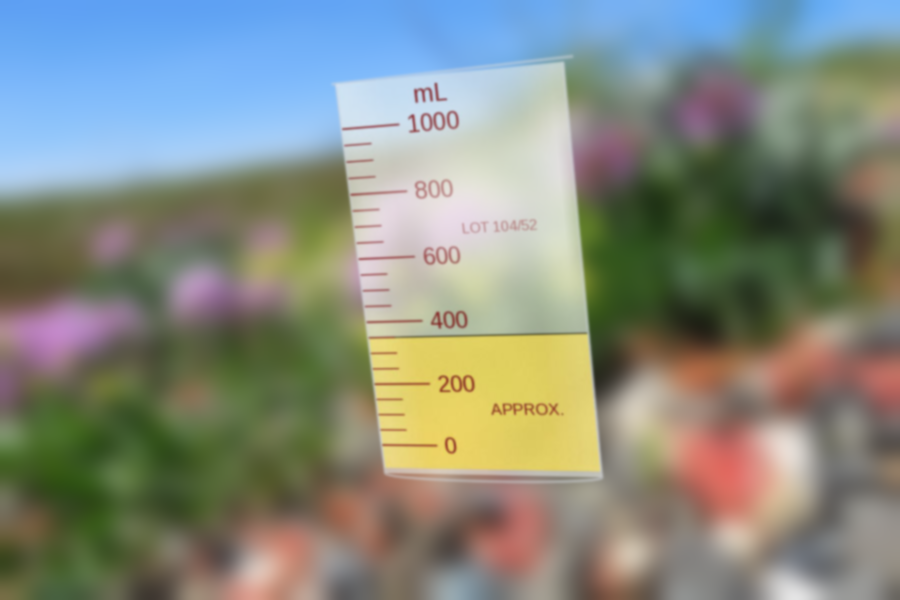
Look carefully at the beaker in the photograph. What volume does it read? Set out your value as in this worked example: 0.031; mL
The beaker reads 350; mL
